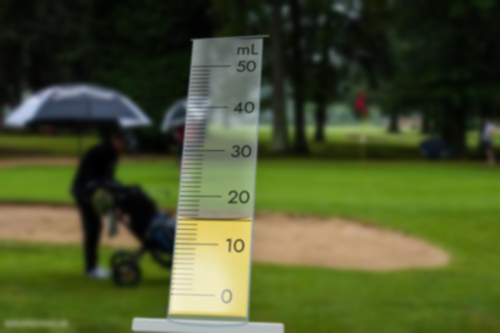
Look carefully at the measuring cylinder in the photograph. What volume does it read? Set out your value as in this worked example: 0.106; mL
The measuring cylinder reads 15; mL
